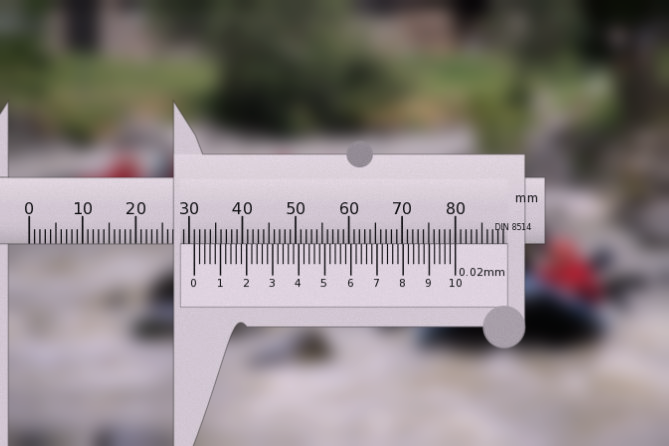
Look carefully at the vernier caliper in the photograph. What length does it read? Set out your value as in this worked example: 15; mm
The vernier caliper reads 31.0; mm
